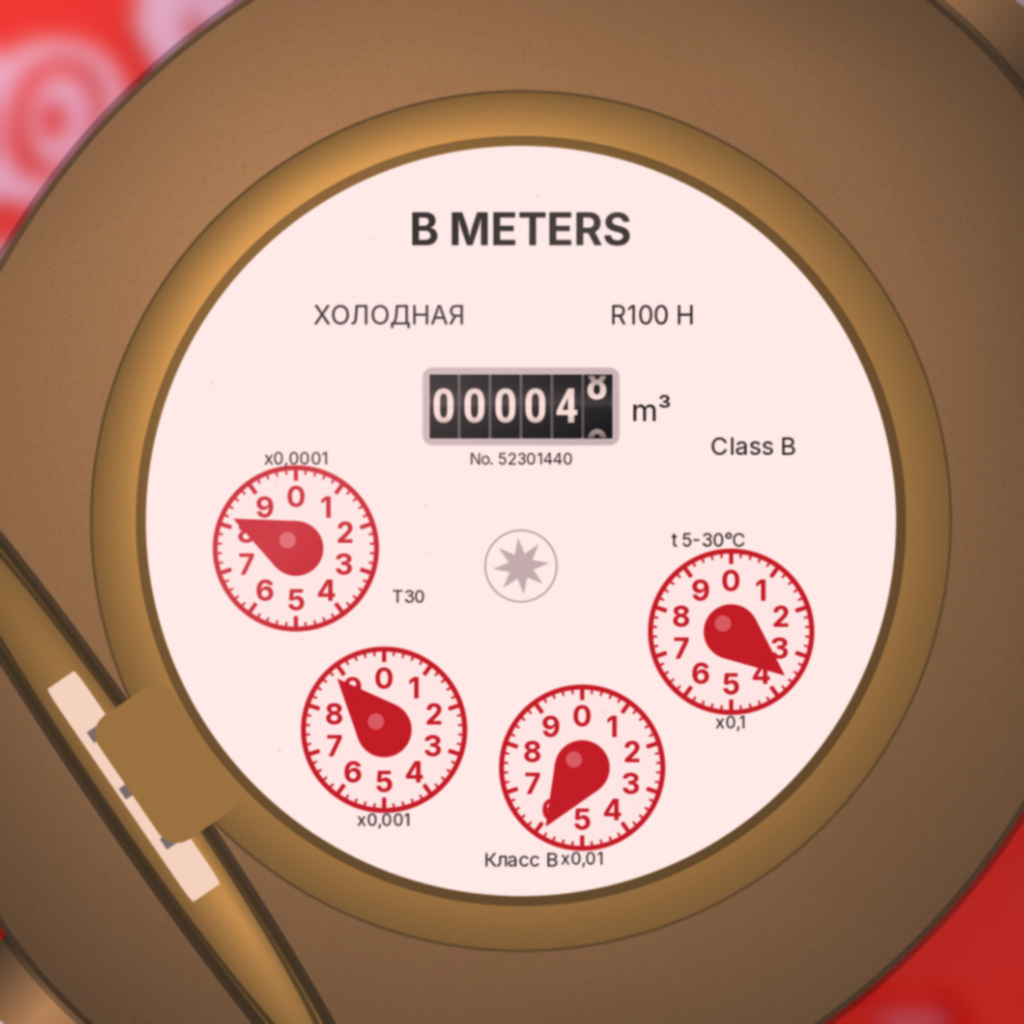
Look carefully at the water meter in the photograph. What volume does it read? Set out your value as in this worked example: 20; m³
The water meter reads 48.3588; m³
